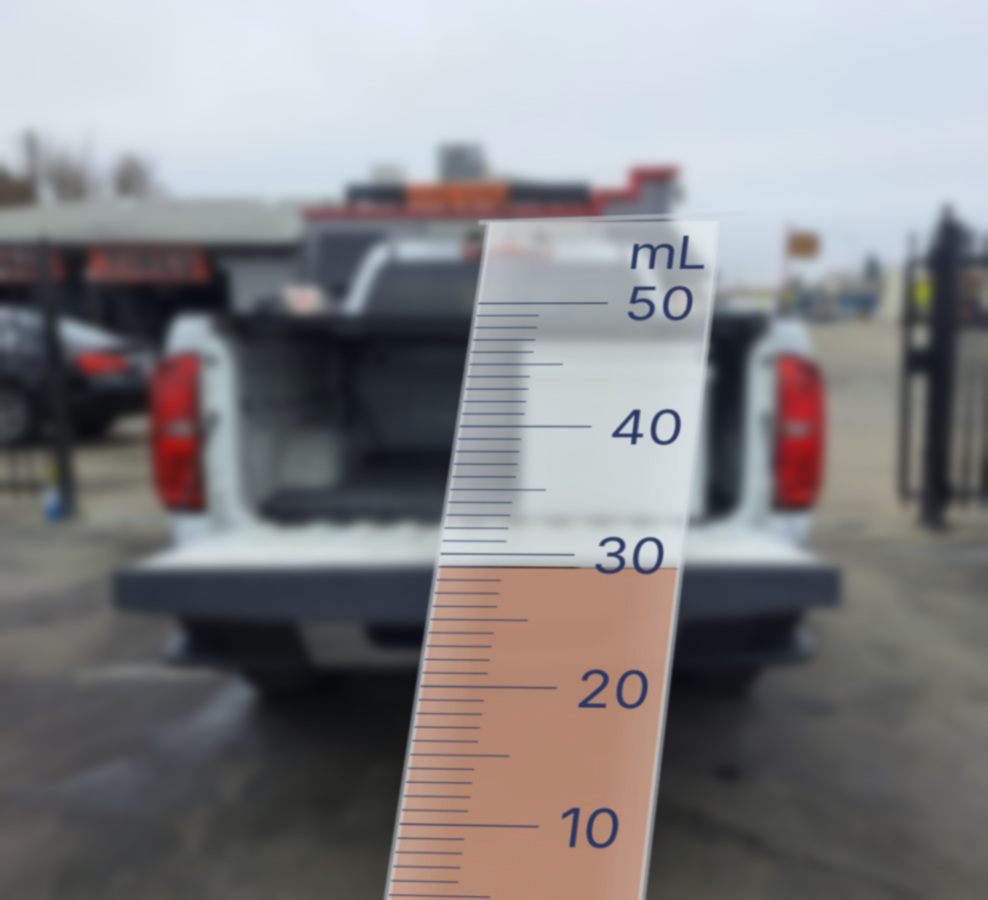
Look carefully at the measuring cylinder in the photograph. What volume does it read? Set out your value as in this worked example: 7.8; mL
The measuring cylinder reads 29; mL
